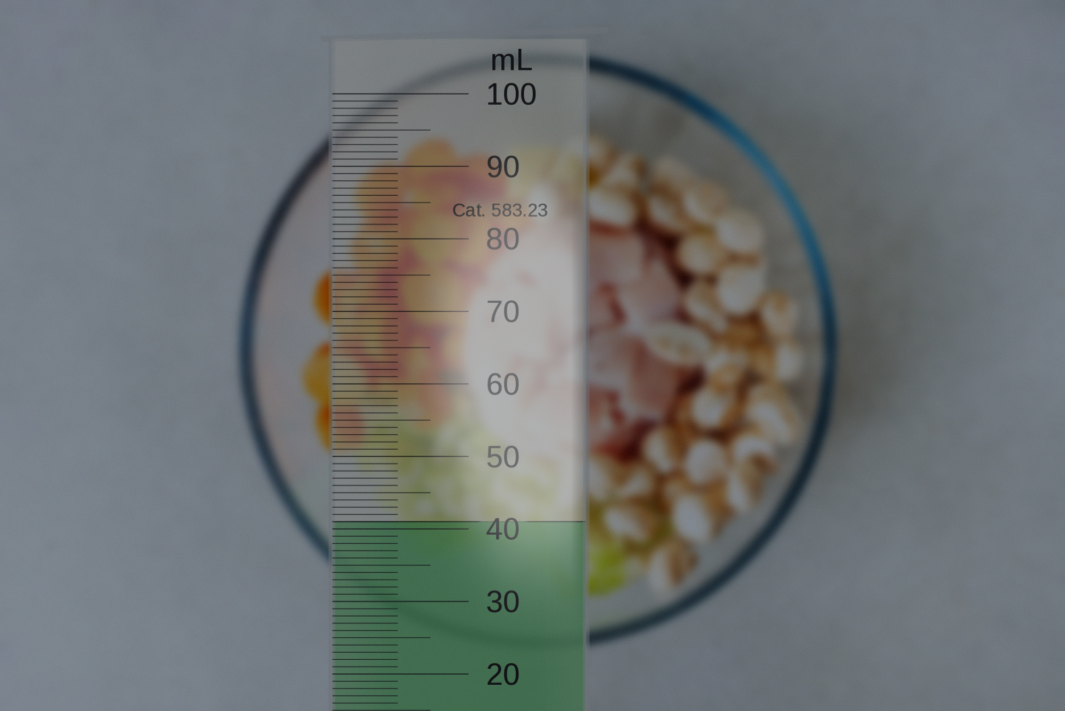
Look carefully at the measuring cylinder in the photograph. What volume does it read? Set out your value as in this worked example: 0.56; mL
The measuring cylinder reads 41; mL
